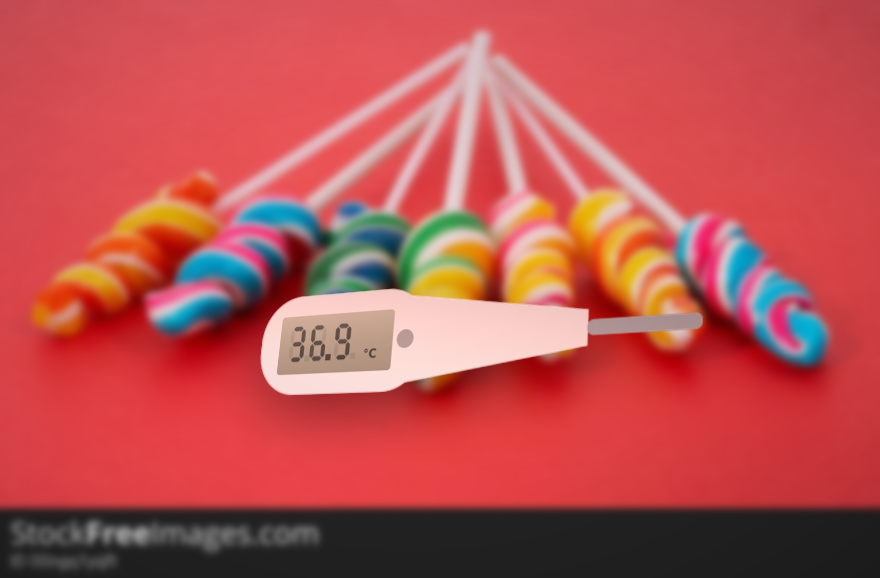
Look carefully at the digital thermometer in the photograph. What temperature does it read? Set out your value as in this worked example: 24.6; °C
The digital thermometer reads 36.9; °C
